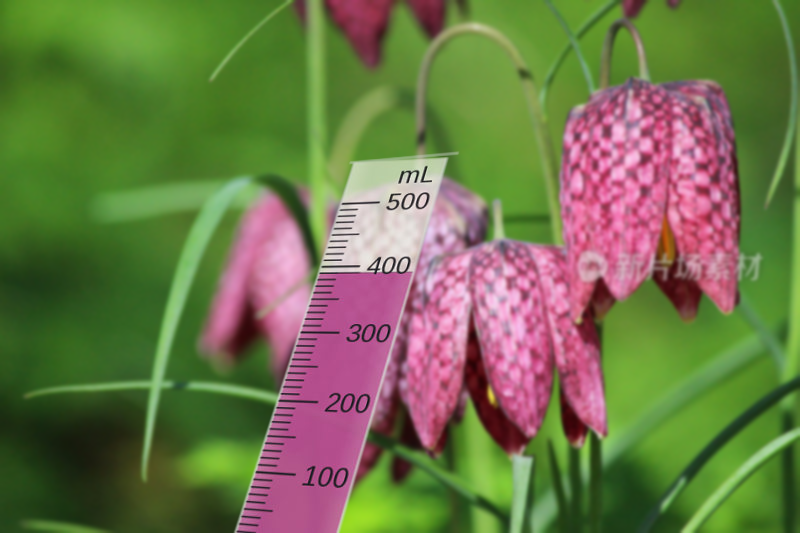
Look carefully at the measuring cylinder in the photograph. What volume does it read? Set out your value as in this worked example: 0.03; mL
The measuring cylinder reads 390; mL
